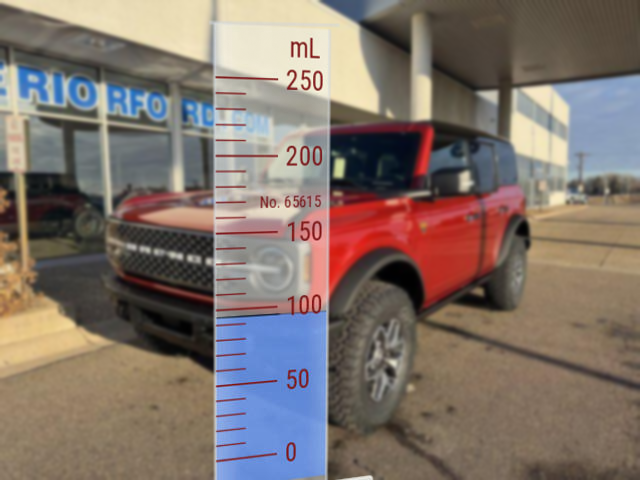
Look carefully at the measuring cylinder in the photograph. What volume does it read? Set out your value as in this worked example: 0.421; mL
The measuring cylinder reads 95; mL
